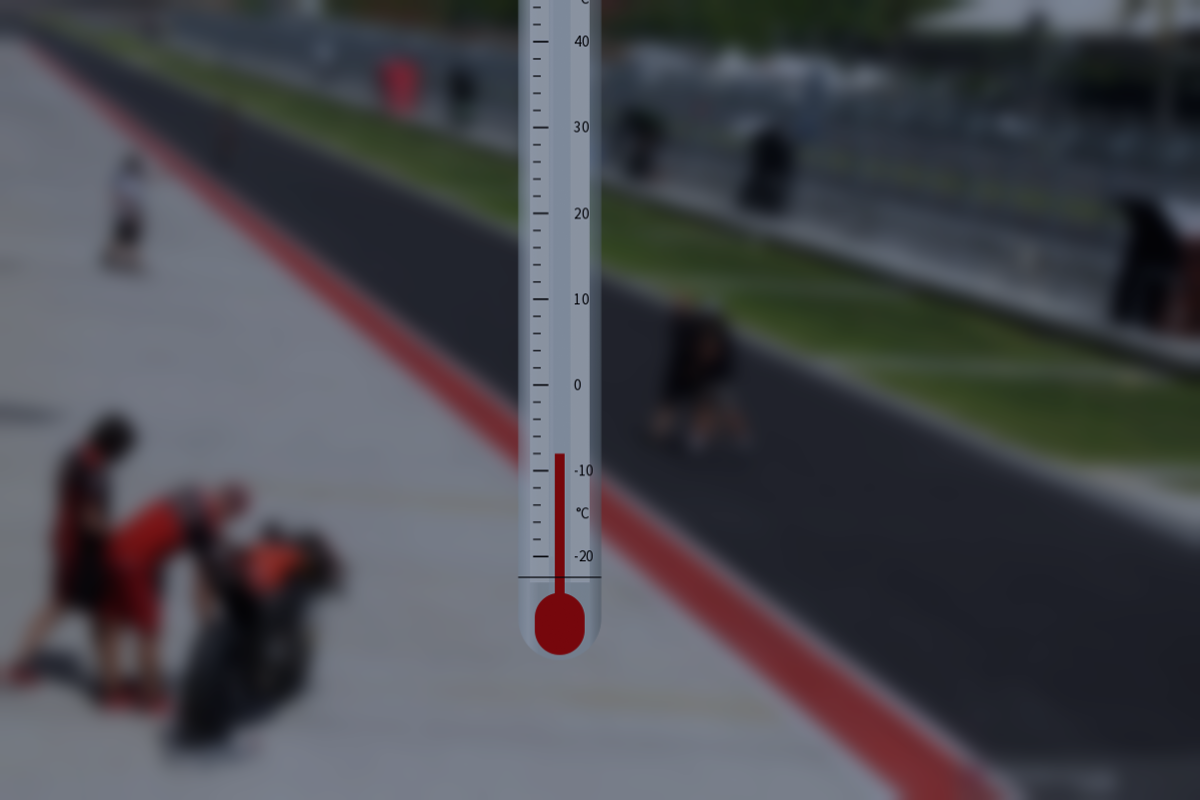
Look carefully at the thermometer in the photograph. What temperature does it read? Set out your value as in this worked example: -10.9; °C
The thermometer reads -8; °C
